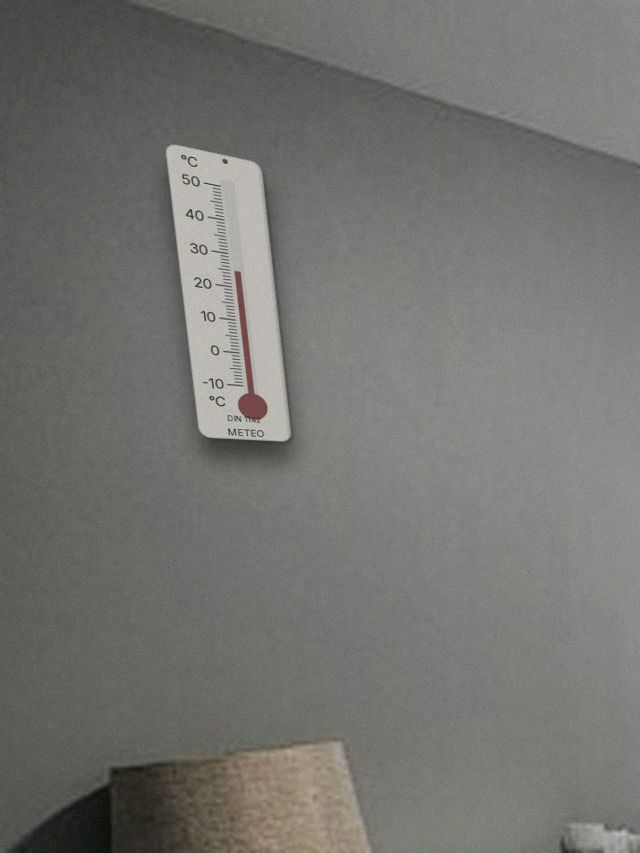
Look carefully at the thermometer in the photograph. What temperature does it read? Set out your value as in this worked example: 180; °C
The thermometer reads 25; °C
